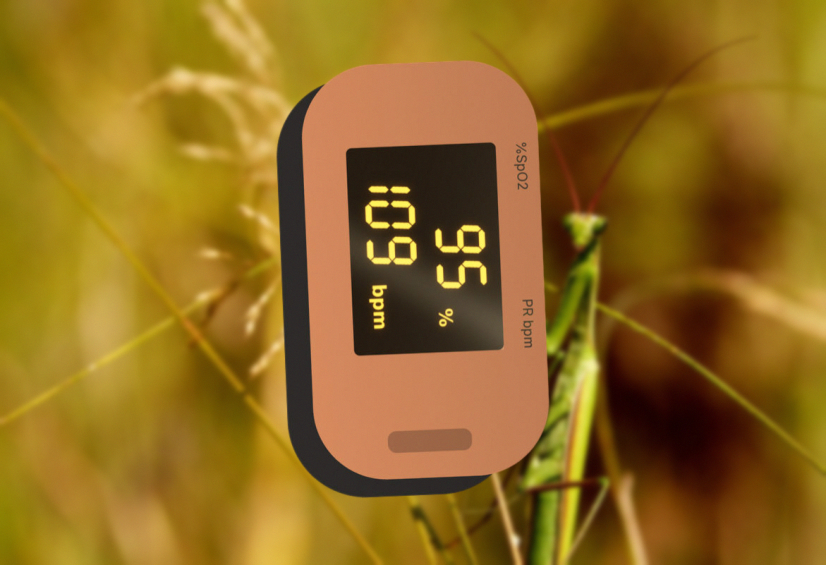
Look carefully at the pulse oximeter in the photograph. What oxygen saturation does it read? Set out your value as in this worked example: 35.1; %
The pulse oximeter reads 95; %
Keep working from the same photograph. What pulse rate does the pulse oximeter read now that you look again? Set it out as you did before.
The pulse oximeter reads 109; bpm
